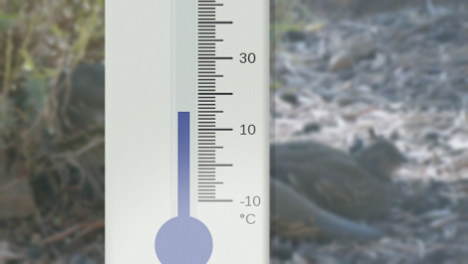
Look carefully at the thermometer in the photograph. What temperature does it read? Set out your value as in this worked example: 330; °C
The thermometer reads 15; °C
